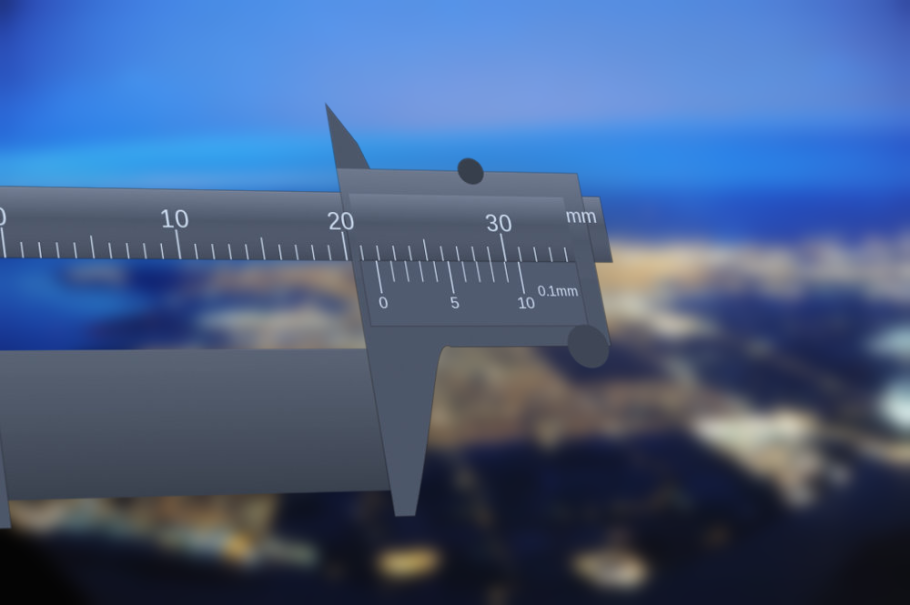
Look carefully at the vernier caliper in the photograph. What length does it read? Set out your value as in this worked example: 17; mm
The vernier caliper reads 21.8; mm
